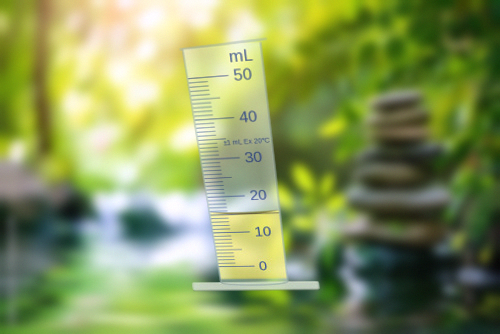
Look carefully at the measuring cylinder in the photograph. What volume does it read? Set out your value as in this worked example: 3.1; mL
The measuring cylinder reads 15; mL
